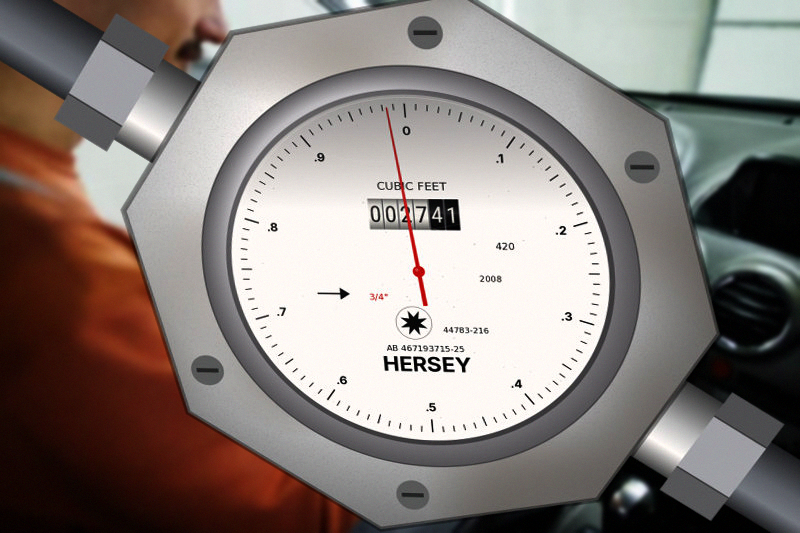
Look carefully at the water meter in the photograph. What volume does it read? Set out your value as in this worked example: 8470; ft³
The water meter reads 2740.98; ft³
